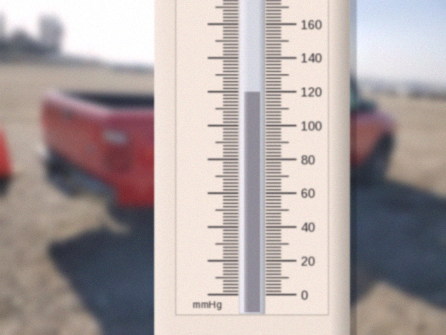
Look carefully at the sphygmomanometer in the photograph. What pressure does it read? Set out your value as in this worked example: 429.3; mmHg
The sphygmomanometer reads 120; mmHg
